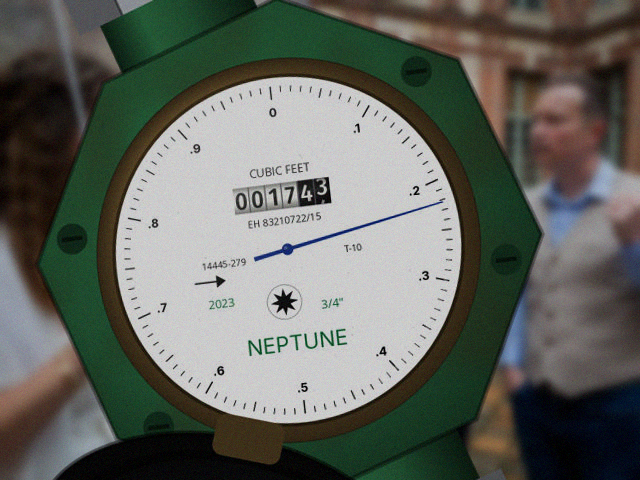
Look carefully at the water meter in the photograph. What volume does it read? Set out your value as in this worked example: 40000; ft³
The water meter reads 1743.22; ft³
